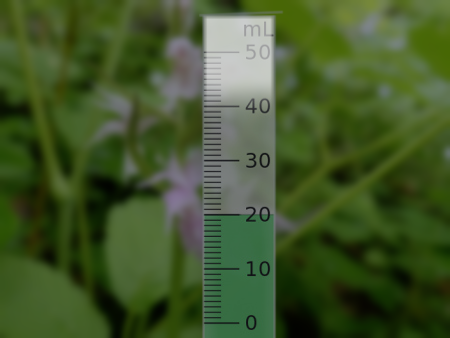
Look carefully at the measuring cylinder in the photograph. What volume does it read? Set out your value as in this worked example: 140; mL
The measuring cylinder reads 20; mL
